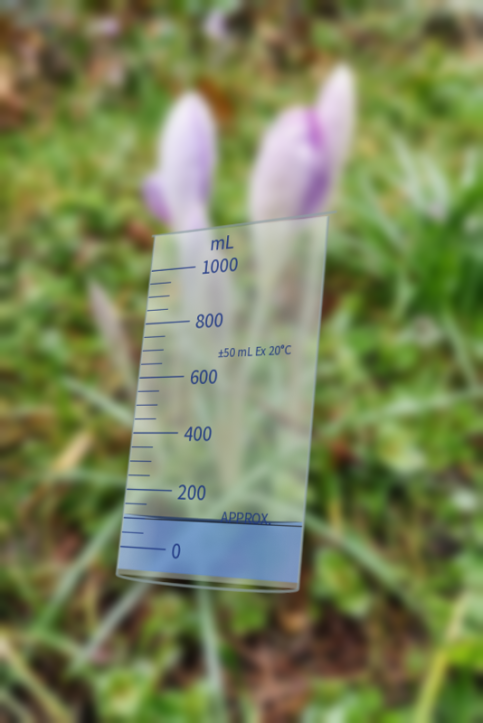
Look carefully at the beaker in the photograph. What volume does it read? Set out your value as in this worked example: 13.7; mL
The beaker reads 100; mL
